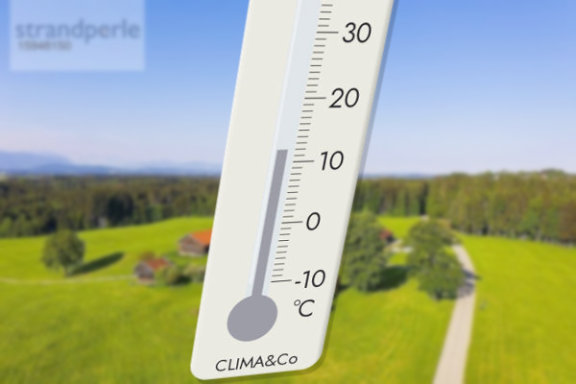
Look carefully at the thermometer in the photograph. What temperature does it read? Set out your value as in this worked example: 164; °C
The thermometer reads 12; °C
